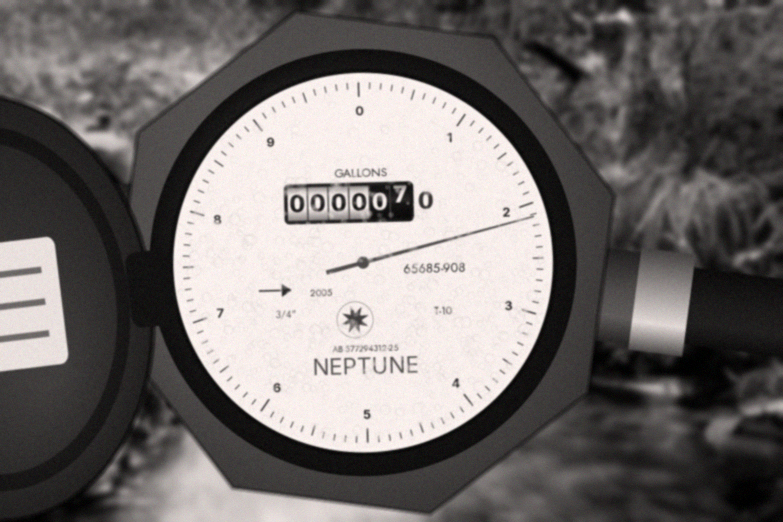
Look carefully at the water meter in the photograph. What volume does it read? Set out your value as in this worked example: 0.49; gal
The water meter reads 72.1; gal
